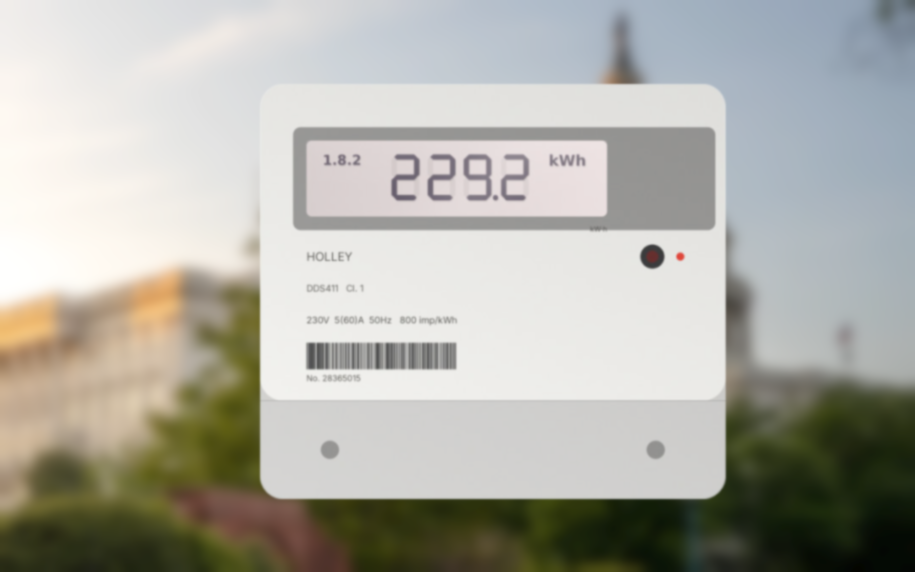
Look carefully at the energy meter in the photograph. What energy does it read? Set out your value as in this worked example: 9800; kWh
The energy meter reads 229.2; kWh
